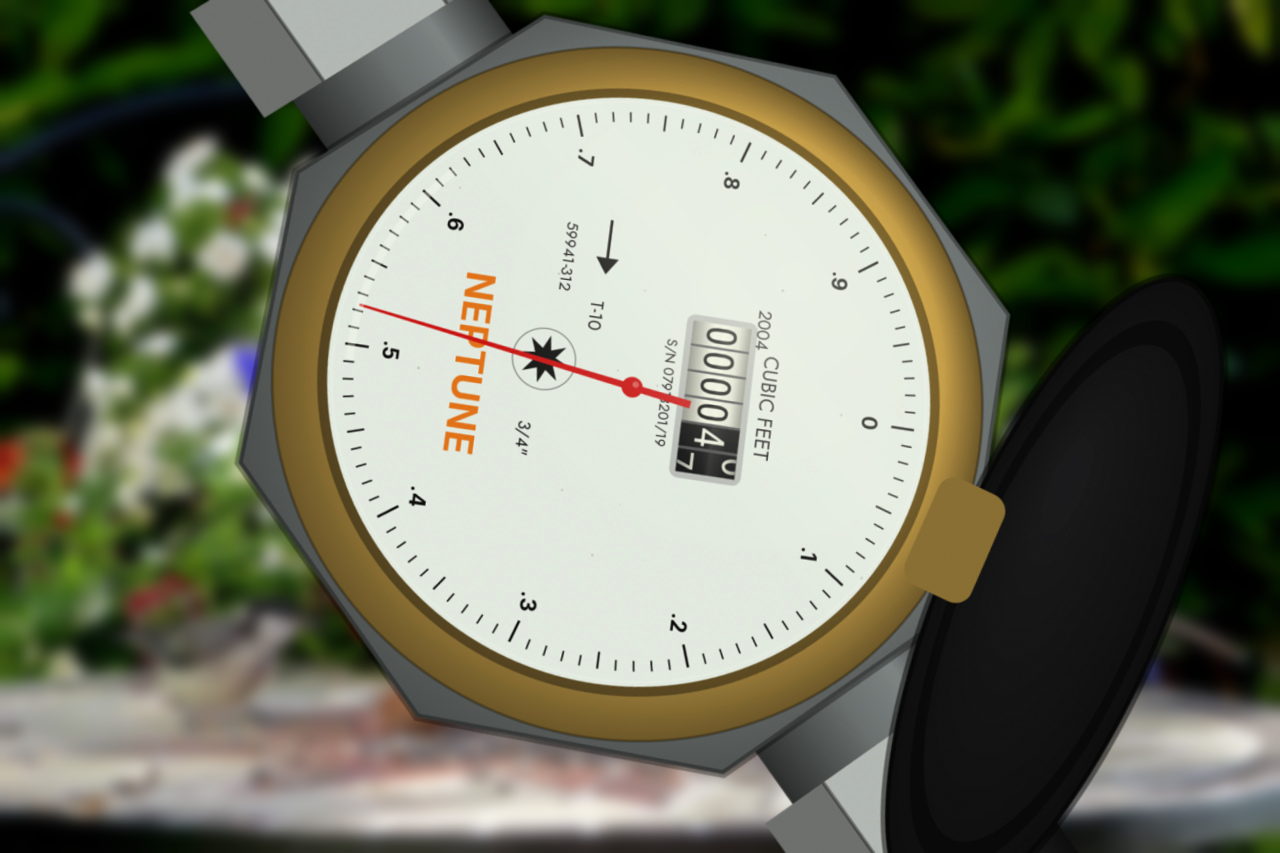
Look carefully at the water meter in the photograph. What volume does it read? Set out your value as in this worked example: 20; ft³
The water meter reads 46.52; ft³
